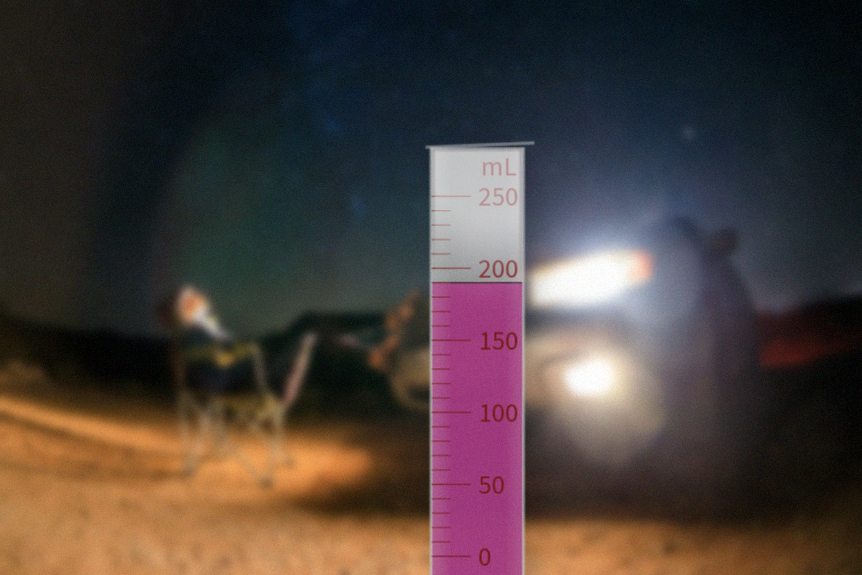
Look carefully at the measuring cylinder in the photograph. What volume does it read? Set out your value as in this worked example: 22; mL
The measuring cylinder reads 190; mL
